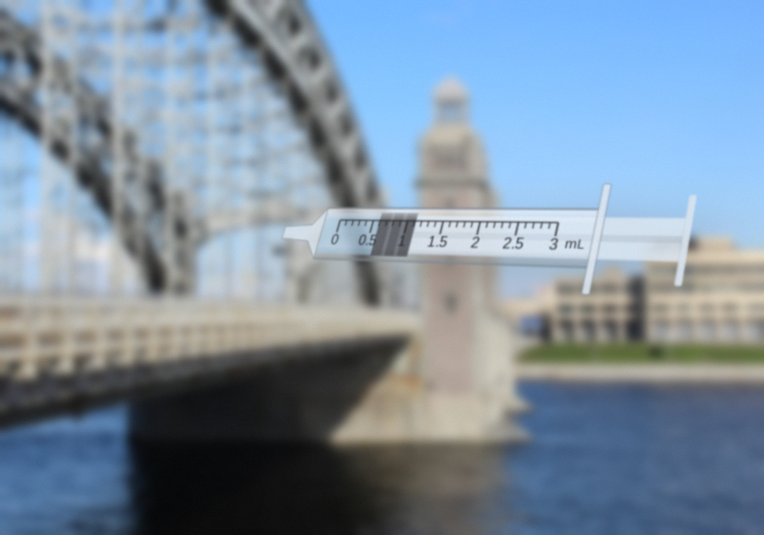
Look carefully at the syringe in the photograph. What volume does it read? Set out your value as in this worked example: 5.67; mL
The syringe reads 0.6; mL
